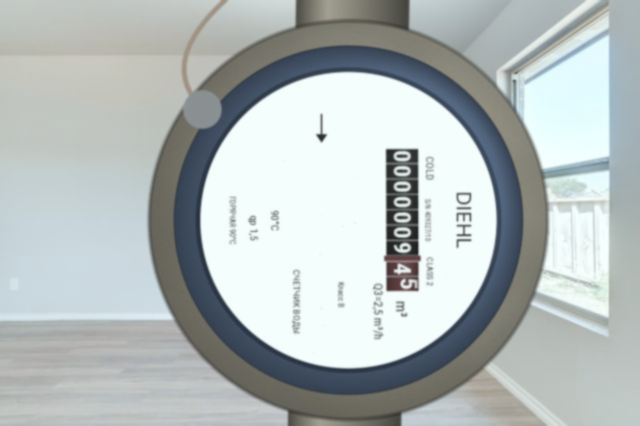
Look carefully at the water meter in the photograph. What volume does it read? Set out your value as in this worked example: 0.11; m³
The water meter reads 9.45; m³
